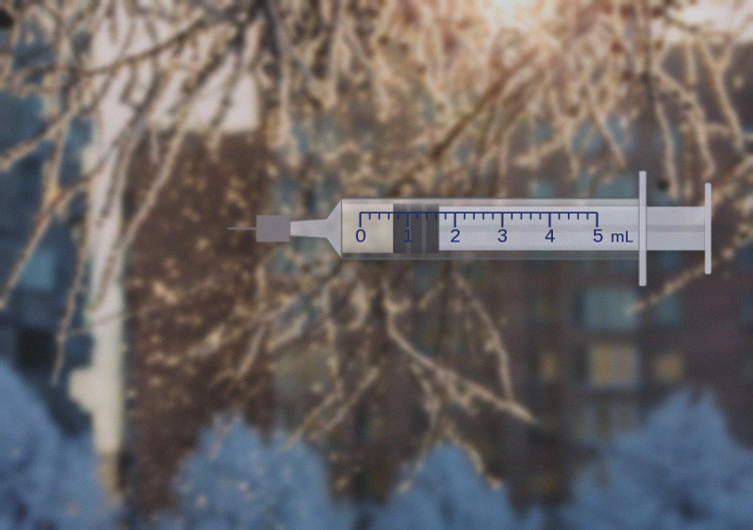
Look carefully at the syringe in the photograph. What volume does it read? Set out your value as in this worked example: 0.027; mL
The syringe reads 0.7; mL
